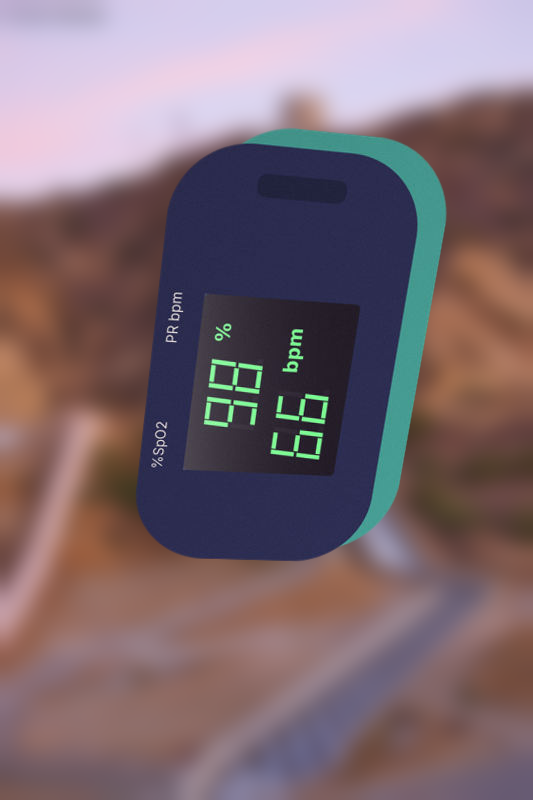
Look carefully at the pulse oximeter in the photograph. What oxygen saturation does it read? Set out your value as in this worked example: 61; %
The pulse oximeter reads 98; %
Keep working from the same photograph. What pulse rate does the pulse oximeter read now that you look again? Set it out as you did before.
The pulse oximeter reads 66; bpm
